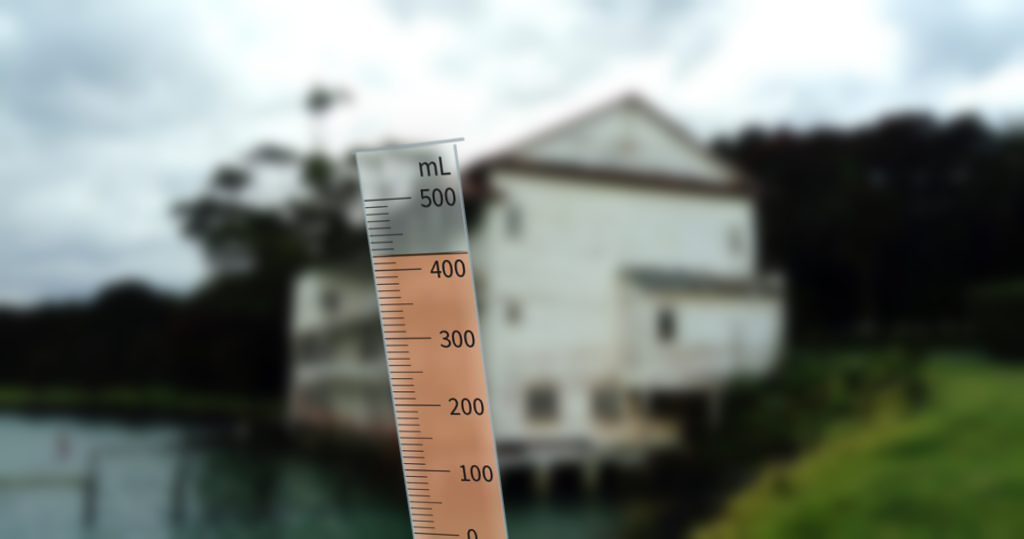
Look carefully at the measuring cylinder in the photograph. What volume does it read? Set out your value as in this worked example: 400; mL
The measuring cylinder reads 420; mL
